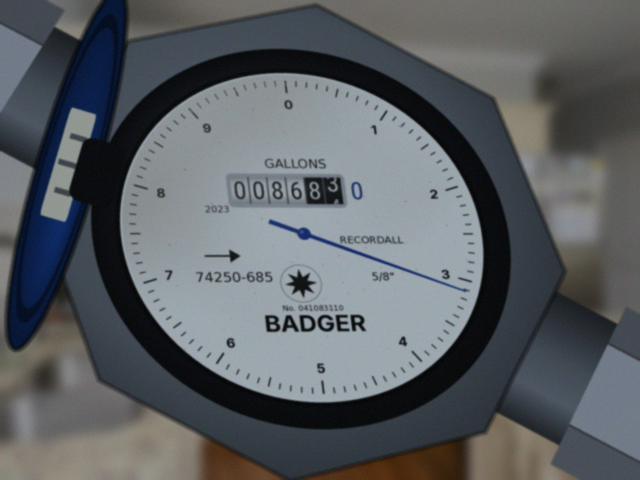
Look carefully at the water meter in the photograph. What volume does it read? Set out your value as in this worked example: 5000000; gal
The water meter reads 86833.1; gal
